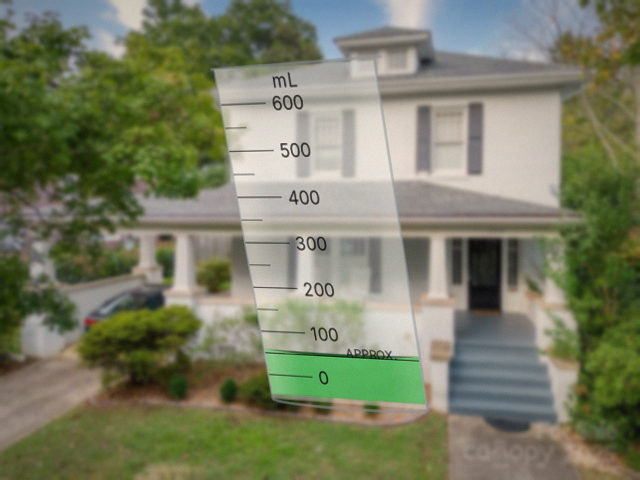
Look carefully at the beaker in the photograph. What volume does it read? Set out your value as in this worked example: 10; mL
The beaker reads 50; mL
